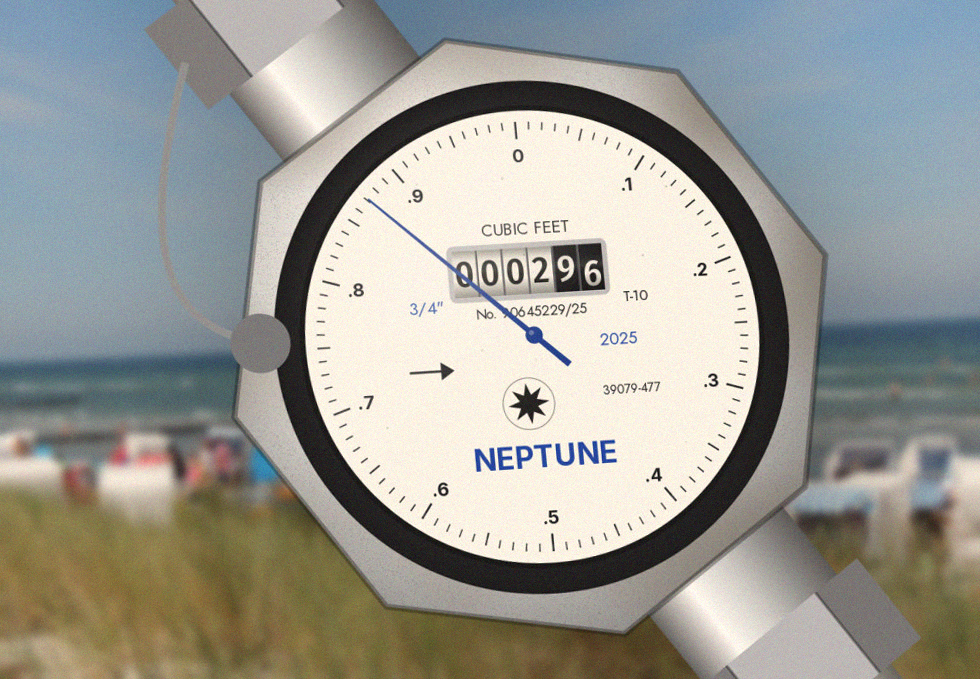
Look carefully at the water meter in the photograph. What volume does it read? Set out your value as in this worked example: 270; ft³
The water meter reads 295.87; ft³
